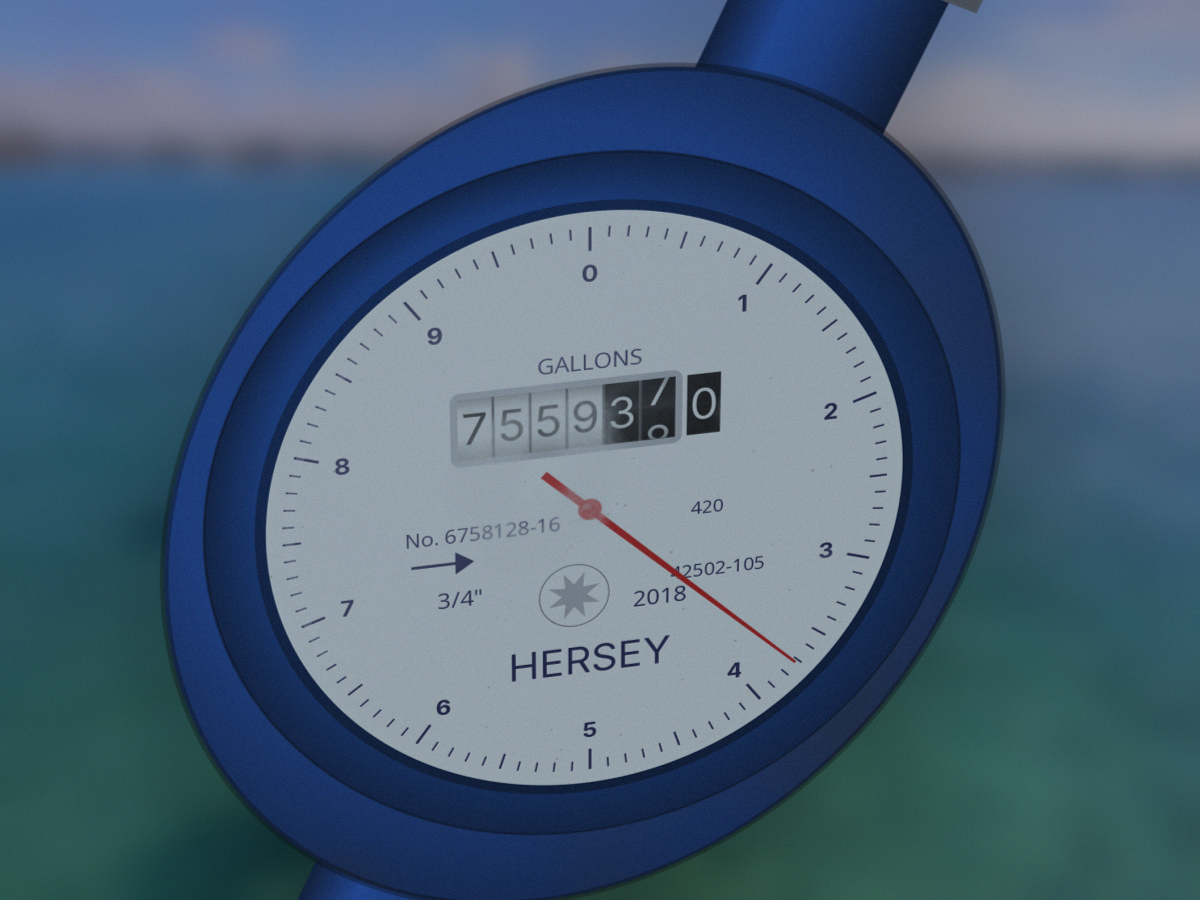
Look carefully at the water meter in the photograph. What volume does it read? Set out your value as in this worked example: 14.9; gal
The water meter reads 7559373.7; gal
